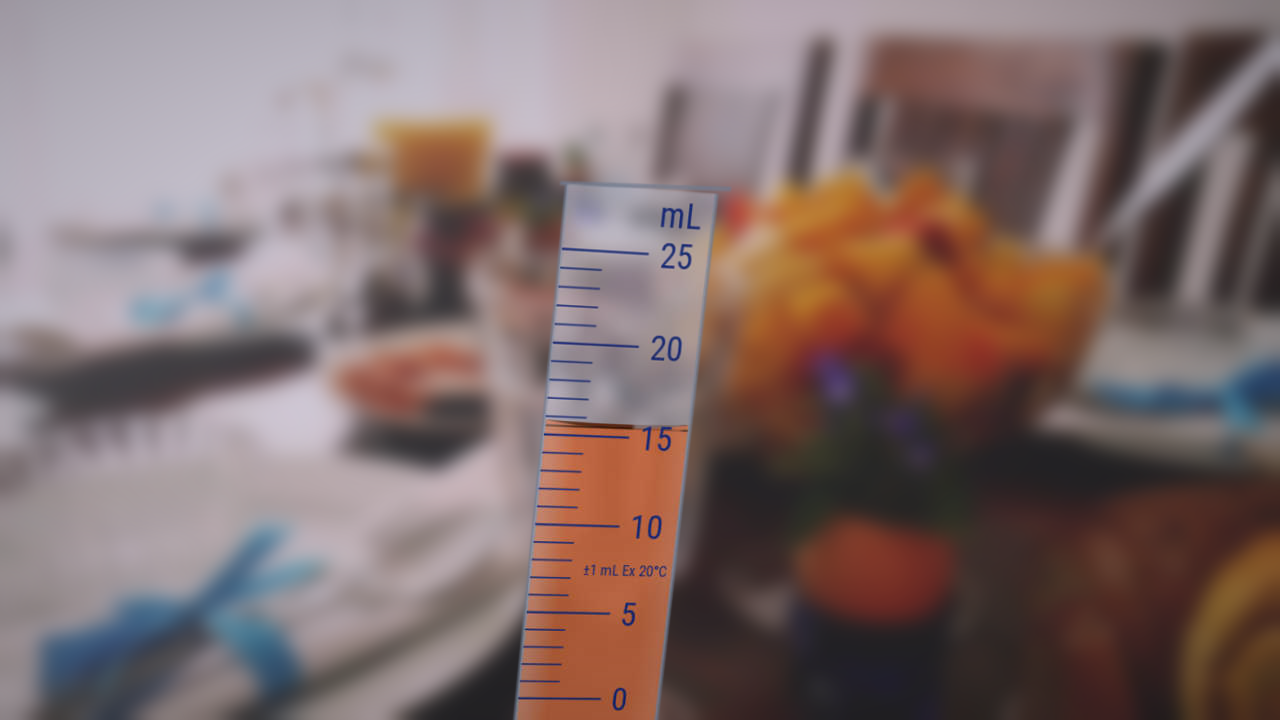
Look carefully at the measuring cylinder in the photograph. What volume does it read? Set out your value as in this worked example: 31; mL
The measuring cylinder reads 15.5; mL
